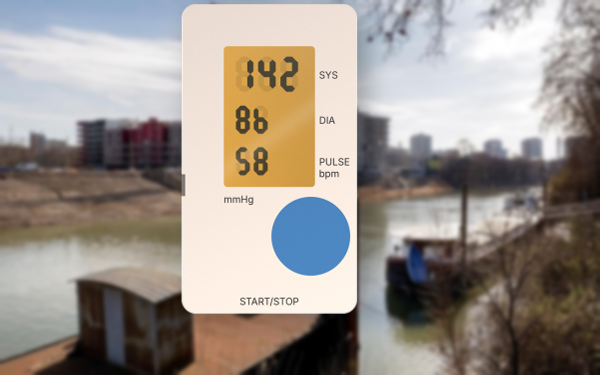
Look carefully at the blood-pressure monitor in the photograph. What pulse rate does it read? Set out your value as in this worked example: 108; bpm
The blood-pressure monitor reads 58; bpm
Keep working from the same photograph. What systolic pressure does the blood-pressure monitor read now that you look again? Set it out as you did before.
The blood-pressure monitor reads 142; mmHg
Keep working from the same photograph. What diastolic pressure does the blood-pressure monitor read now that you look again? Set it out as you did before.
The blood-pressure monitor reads 86; mmHg
